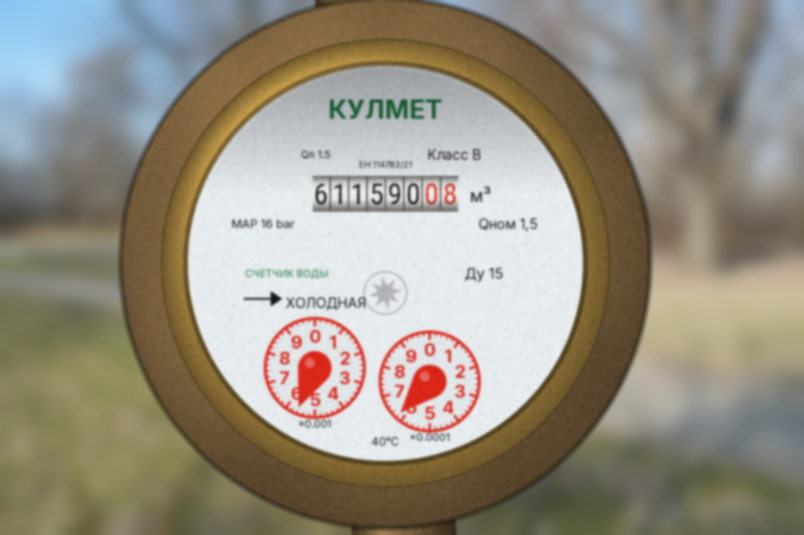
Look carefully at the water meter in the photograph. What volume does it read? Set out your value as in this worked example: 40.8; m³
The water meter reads 611590.0856; m³
